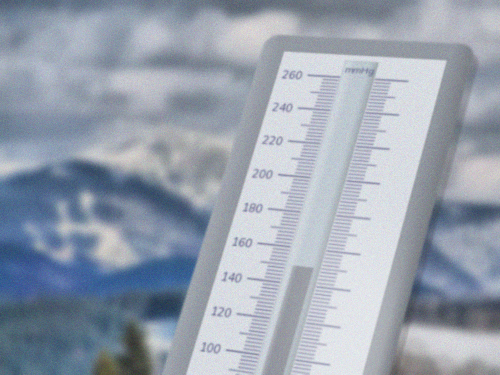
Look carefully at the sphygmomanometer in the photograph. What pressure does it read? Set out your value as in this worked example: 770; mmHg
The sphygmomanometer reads 150; mmHg
